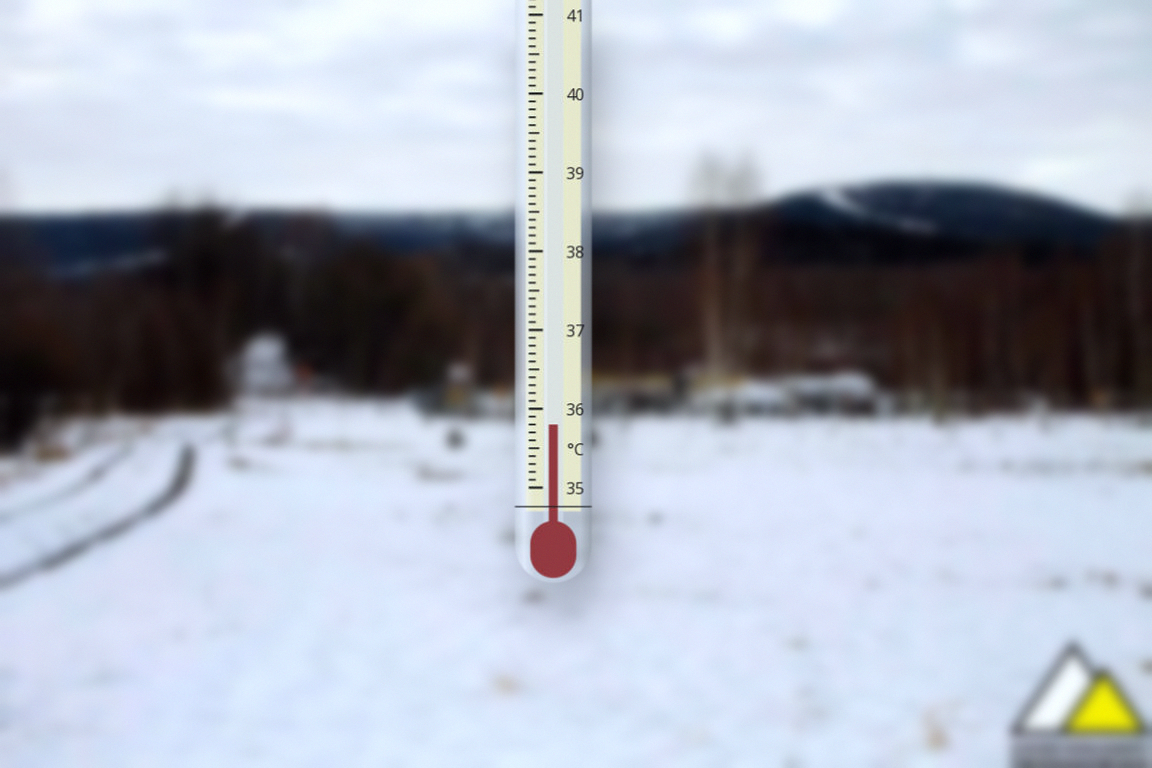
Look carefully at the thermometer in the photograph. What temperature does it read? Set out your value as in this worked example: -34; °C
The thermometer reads 35.8; °C
